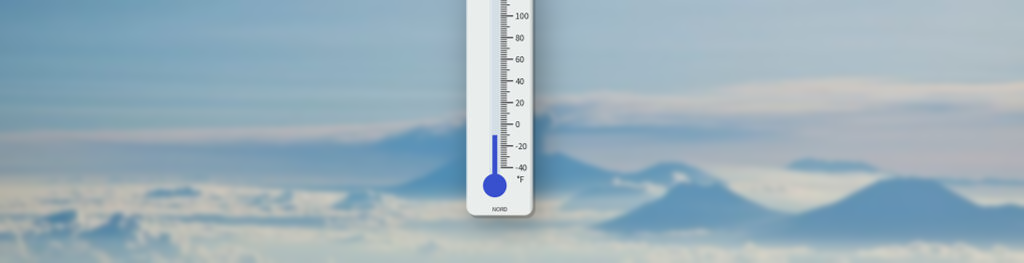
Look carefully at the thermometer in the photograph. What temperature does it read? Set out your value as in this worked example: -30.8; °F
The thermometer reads -10; °F
